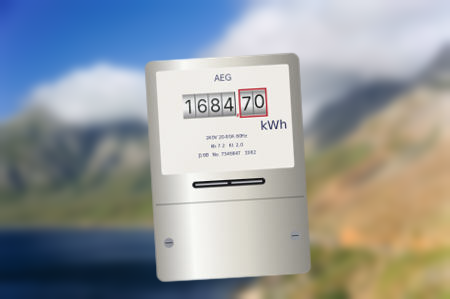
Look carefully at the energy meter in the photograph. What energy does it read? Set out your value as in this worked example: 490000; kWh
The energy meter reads 1684.70; kWh
